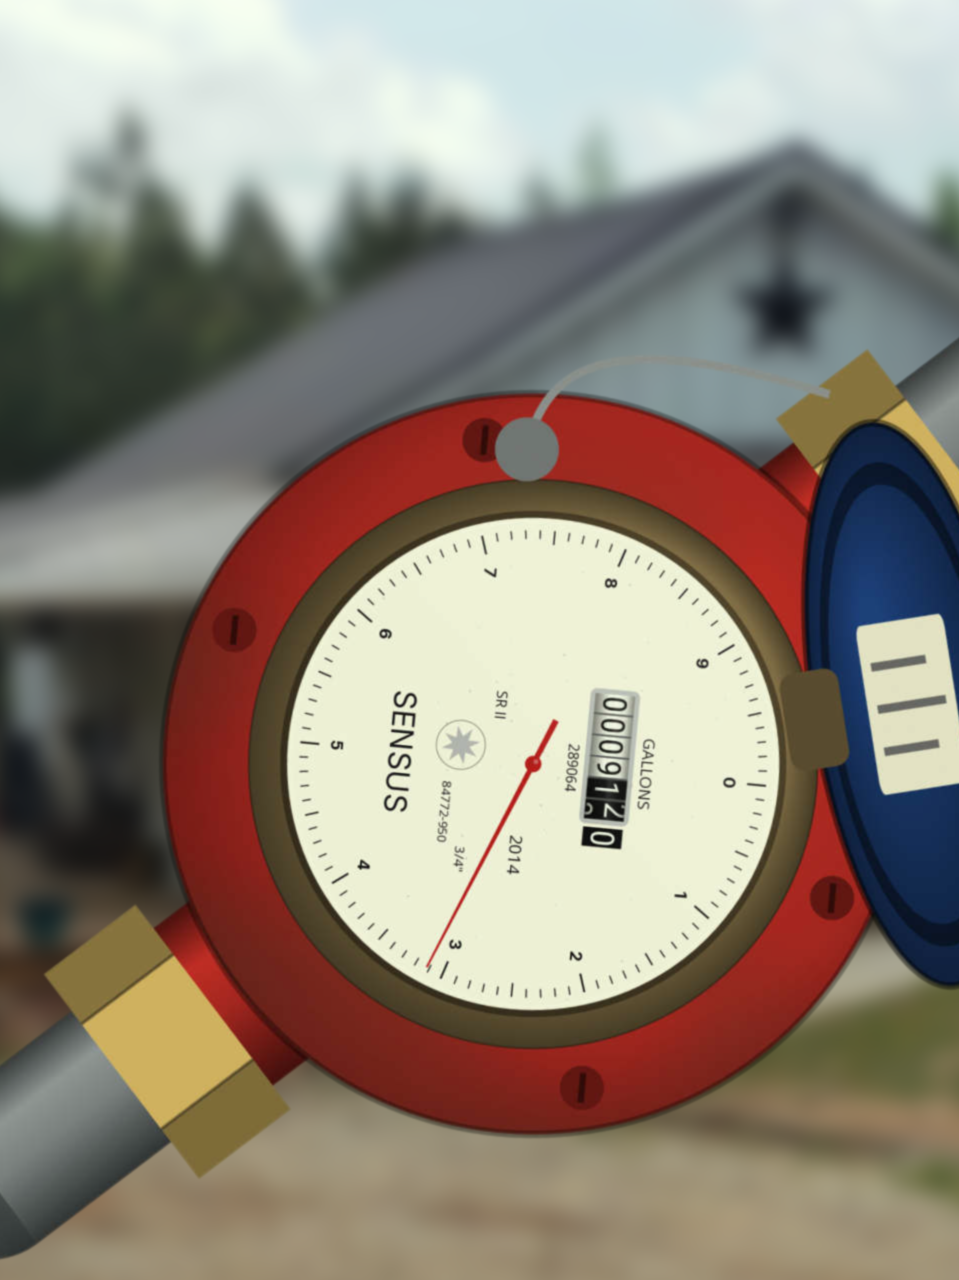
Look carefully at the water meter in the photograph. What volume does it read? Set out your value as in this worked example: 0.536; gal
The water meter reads 9123.1; gal
